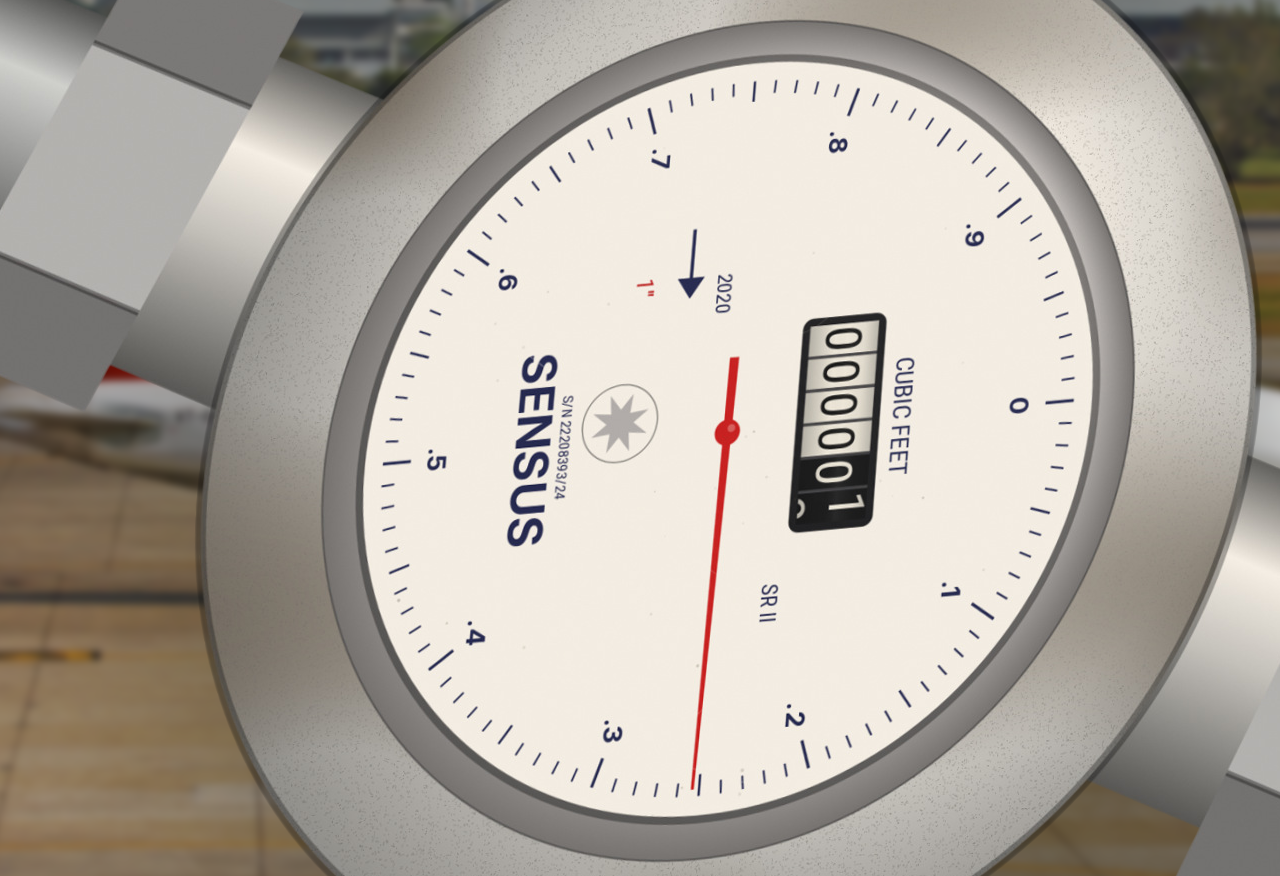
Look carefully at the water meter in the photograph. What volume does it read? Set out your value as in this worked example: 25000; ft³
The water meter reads 1.25; ft³
